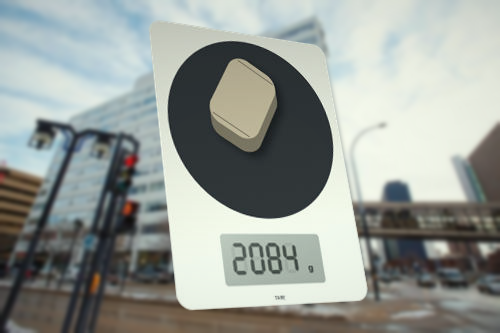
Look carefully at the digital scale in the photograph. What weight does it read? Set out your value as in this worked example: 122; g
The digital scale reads 2084; g
